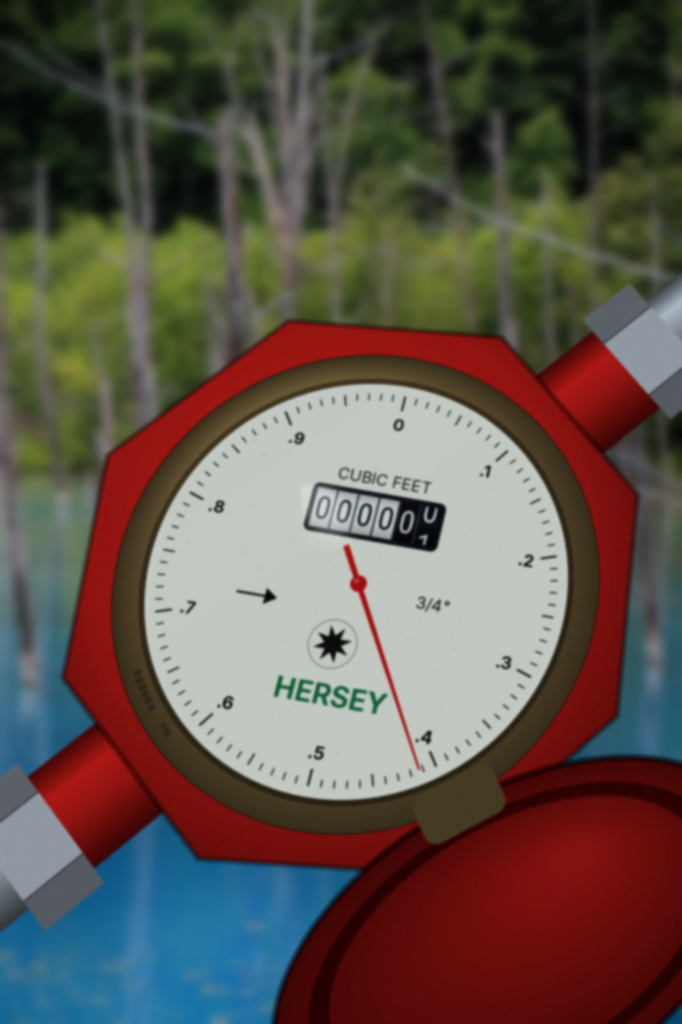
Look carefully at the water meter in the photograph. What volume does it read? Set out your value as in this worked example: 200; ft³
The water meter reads 0.41; ft³
